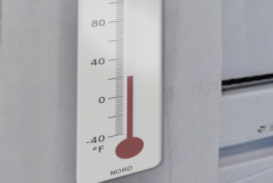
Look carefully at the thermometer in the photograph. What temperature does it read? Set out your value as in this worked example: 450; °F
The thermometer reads 20; °F
